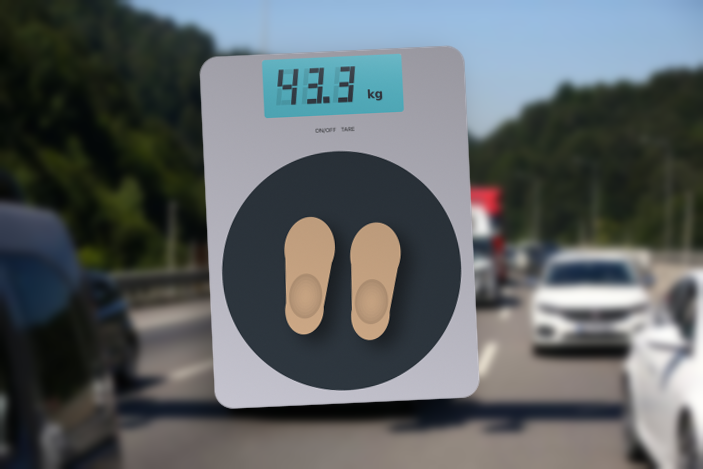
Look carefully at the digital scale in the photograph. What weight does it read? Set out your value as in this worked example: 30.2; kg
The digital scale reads 43.3; kg
